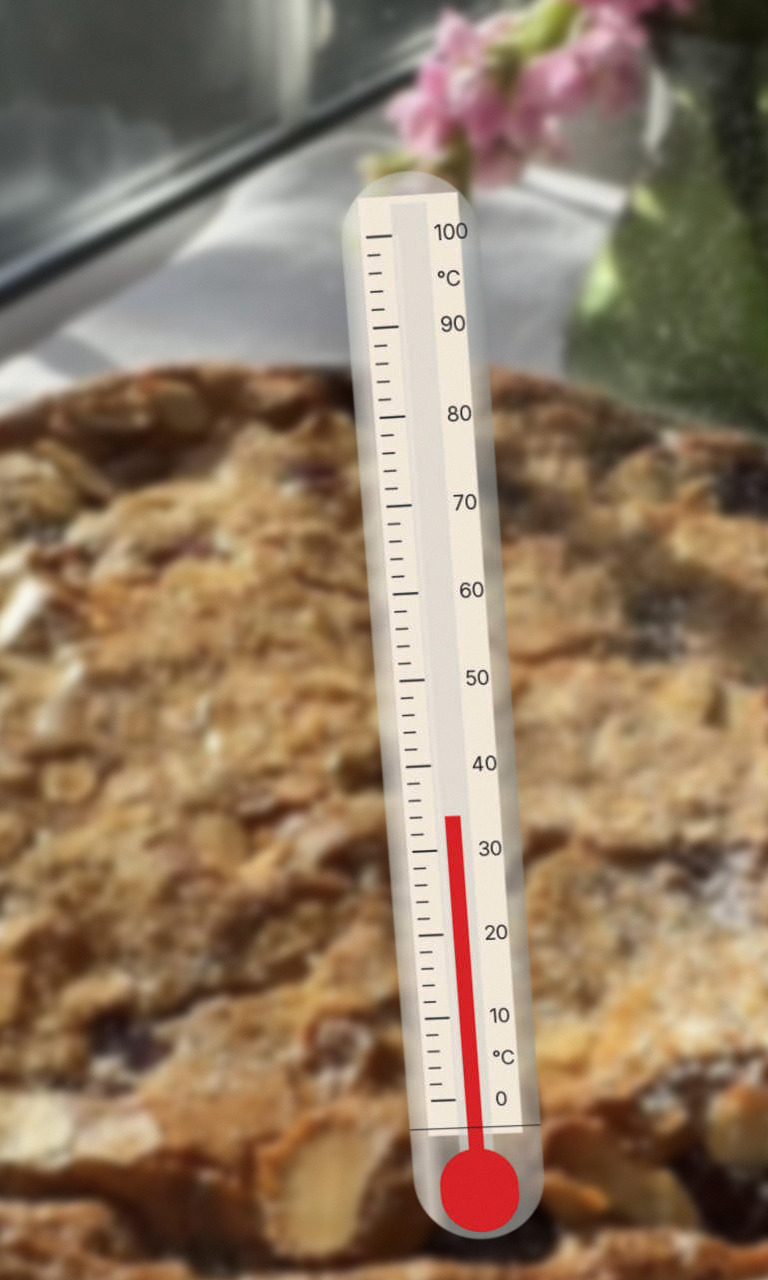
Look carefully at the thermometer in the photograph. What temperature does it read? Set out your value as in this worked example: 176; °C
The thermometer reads 34; °C
